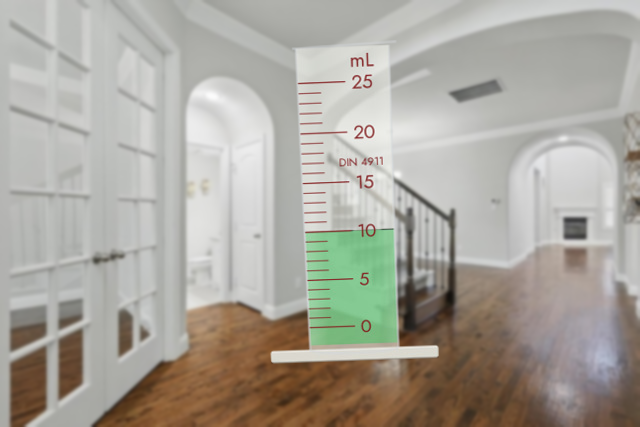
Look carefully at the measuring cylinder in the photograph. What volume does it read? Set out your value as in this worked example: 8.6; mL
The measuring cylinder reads 10; mL
